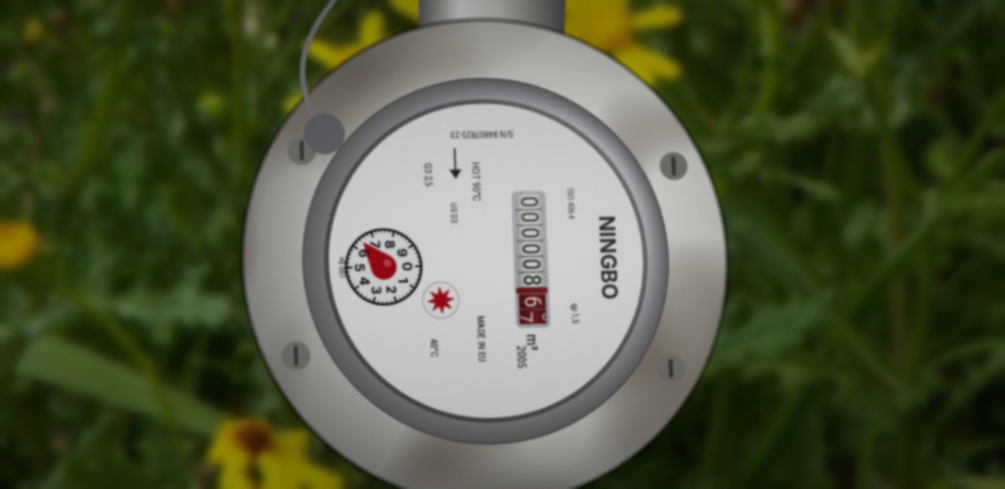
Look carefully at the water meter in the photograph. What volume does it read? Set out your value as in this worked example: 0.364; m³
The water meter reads 8.666; m³
